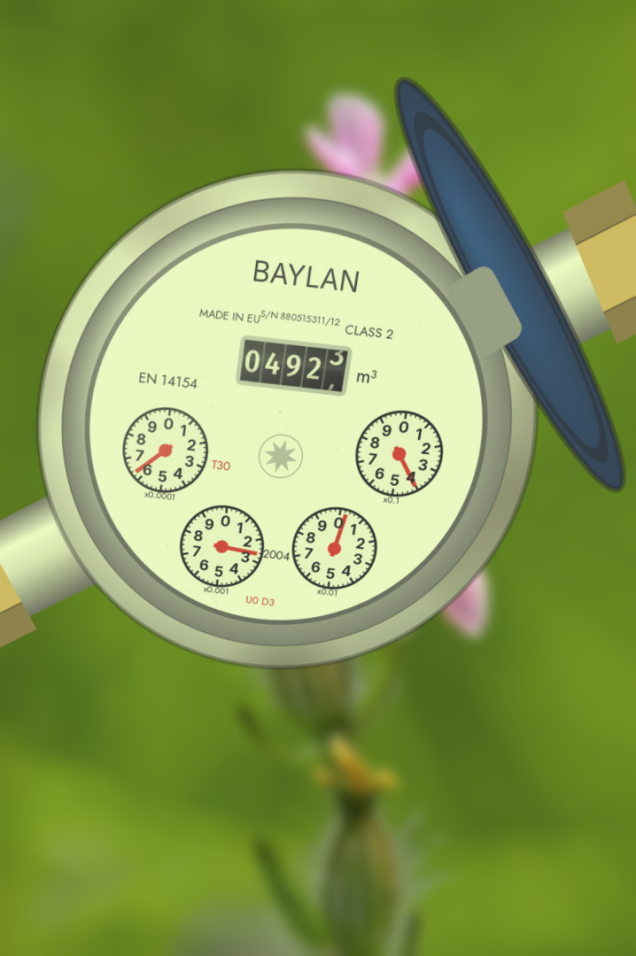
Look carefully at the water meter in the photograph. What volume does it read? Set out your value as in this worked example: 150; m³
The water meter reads 4923.4026; m³
